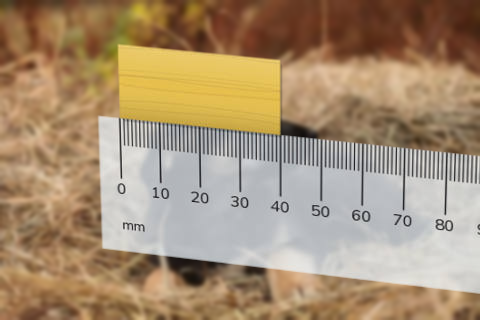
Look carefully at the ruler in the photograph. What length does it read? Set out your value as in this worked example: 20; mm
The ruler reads 40; mm
